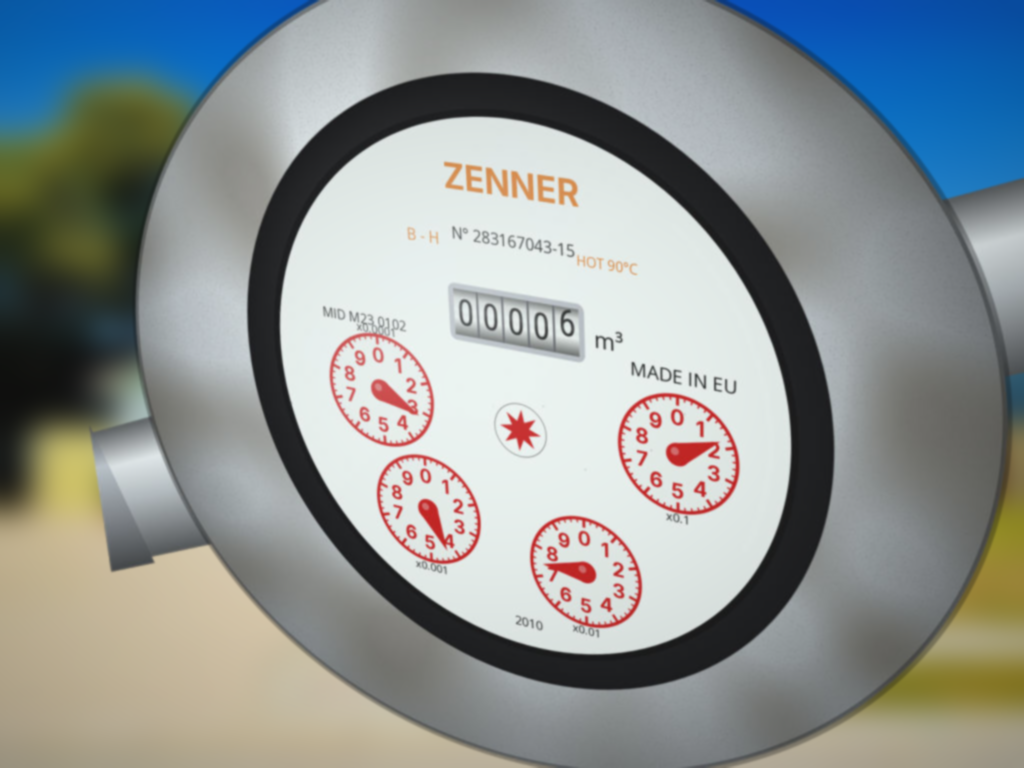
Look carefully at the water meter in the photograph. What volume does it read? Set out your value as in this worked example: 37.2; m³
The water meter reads 6.1743; m³
